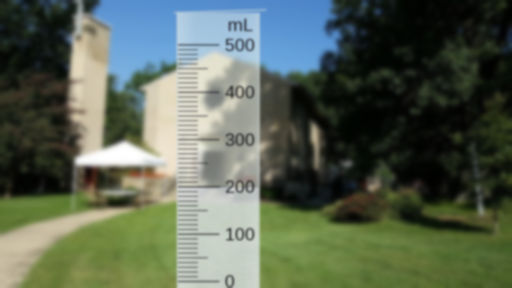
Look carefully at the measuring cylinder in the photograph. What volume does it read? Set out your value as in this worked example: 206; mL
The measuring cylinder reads 200; mL
